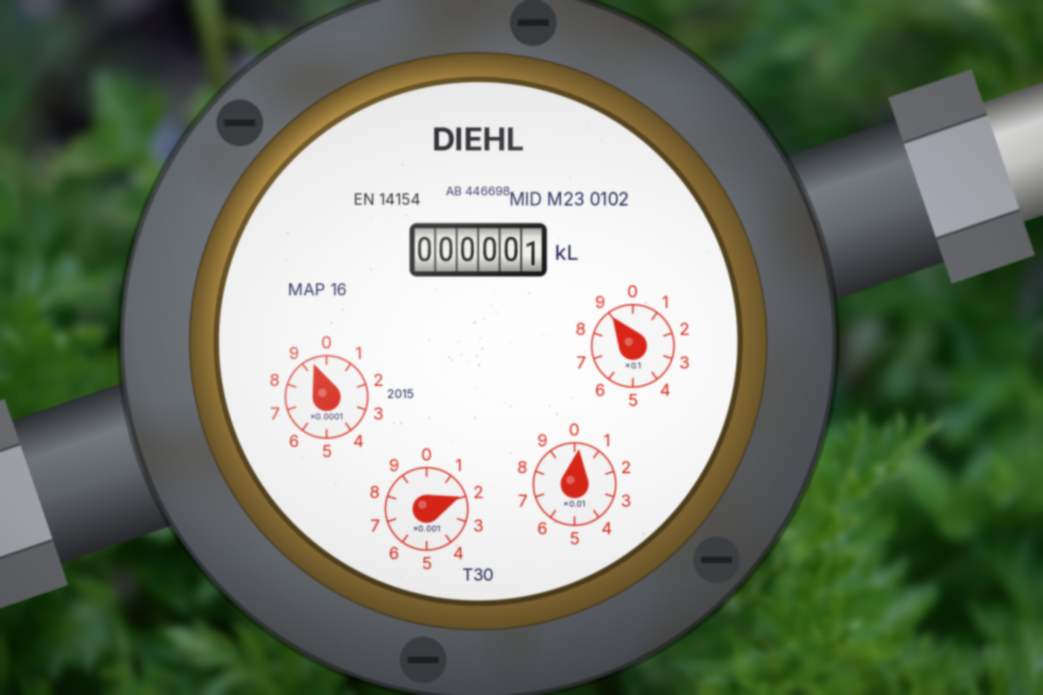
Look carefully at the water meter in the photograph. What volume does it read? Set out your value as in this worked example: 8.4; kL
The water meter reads 0.9019; kL
